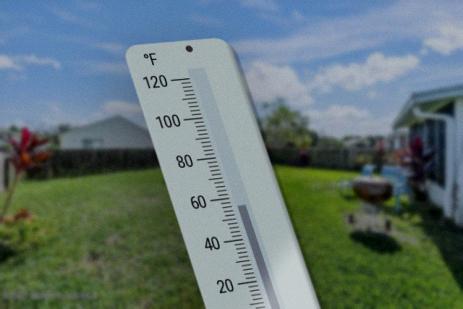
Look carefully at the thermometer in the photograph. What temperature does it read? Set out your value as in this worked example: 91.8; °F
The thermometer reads 56; °F
